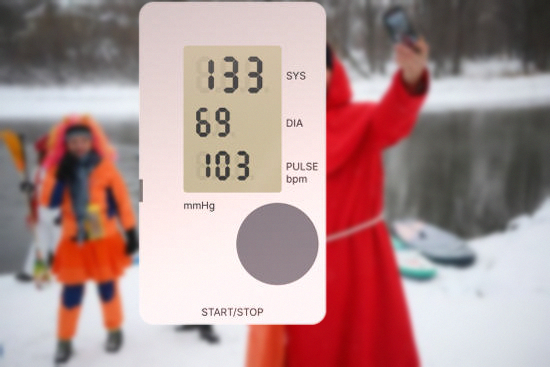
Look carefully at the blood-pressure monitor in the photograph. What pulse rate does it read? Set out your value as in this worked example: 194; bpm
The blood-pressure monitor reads 103; bpm
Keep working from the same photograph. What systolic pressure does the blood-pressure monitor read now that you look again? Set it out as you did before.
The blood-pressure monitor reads 133; mmHg
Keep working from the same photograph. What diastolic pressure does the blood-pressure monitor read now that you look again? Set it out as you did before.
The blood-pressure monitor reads 69; mmHg
